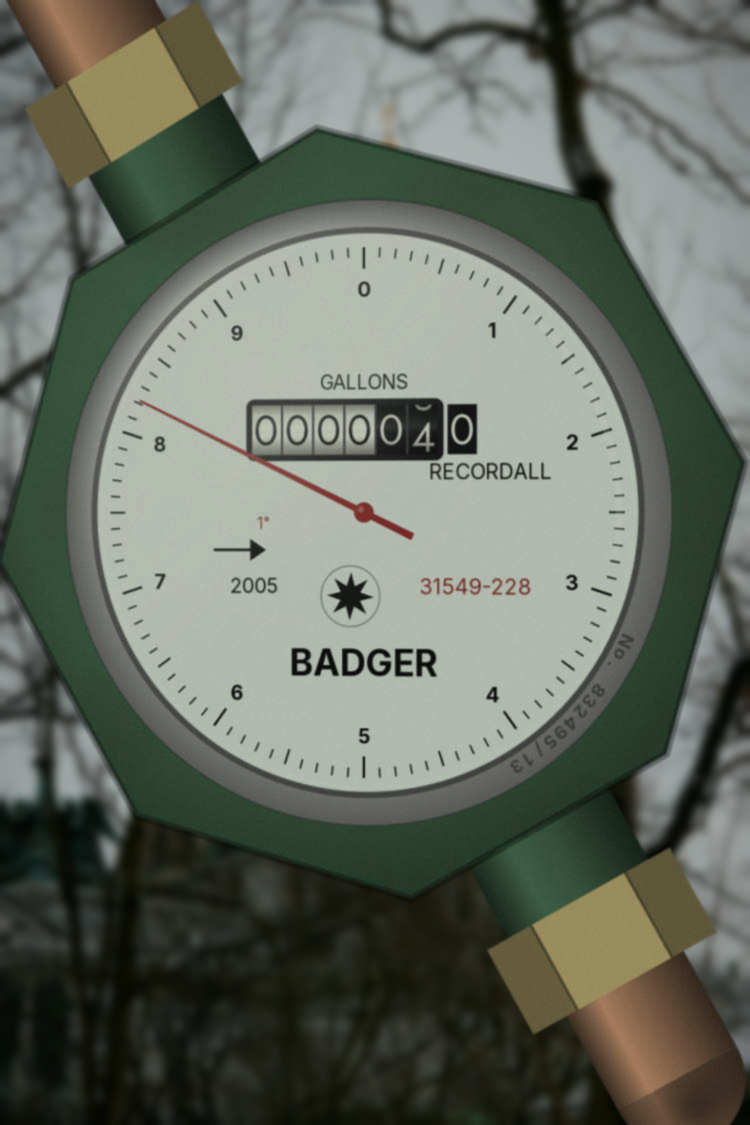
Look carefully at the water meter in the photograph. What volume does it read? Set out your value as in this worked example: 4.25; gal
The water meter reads 38.2; gal
